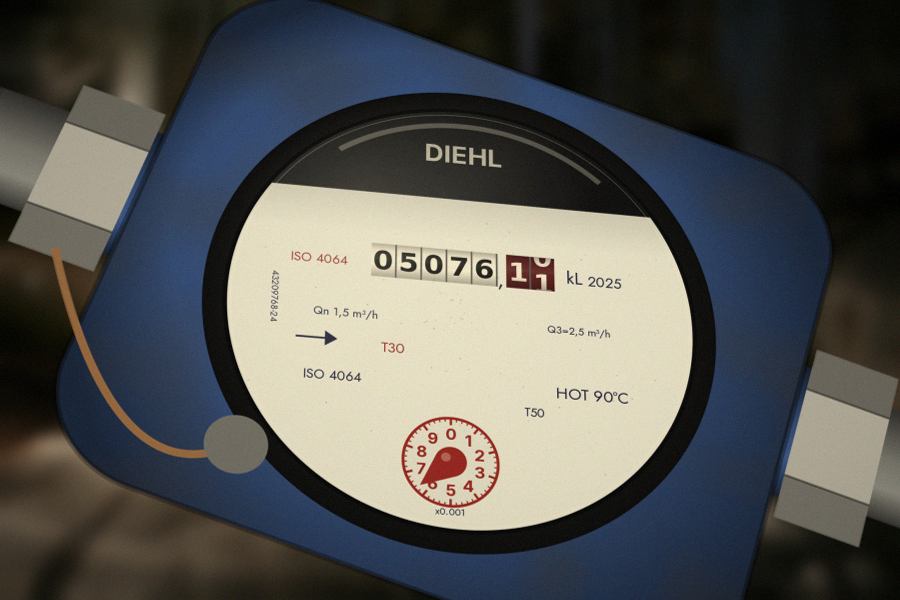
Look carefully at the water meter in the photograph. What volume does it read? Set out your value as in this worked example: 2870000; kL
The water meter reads 5076.106; kL
